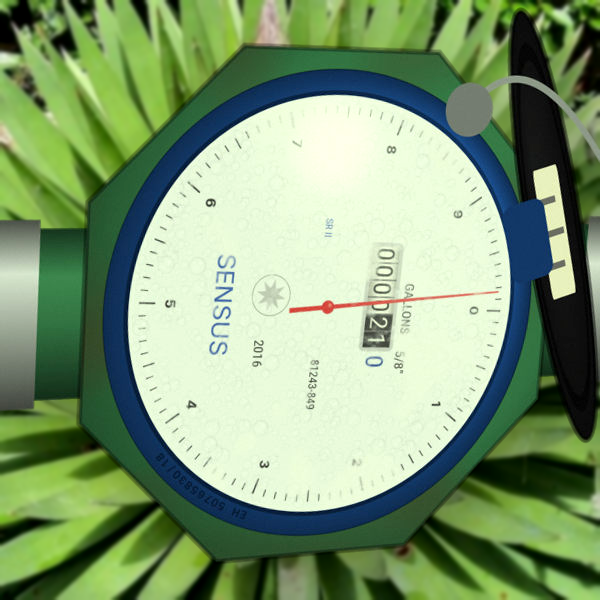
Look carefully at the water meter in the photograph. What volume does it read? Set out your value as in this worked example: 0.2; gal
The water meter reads 209.8; gal
